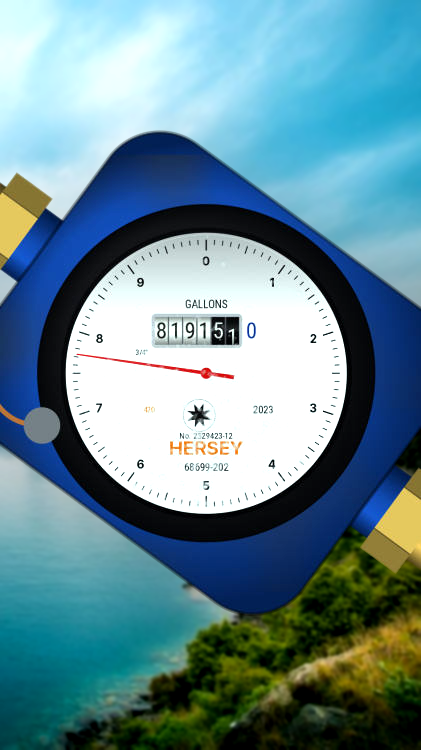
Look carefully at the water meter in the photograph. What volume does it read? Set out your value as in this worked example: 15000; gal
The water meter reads 8191507.7; gal
